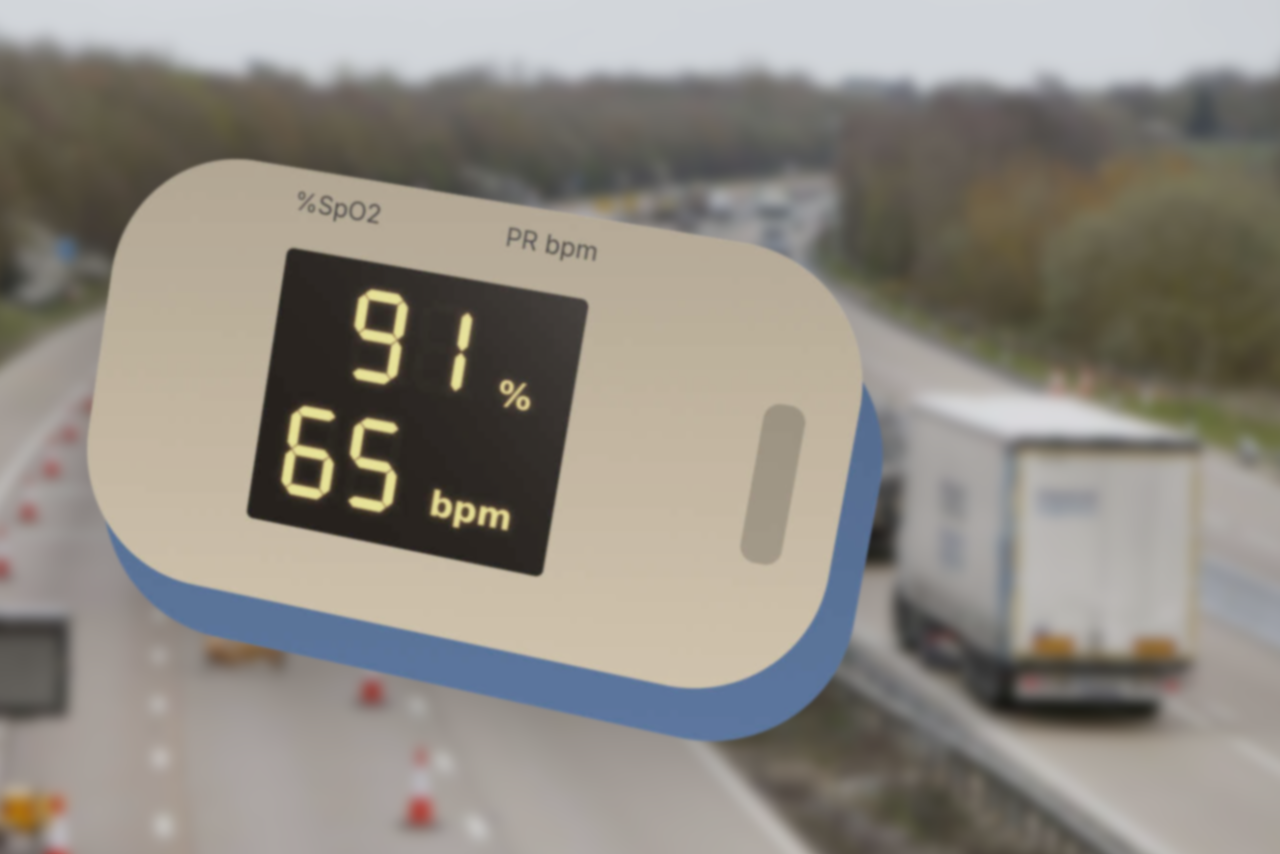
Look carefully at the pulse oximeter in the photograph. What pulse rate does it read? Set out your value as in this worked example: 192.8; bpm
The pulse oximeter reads 65; bpm
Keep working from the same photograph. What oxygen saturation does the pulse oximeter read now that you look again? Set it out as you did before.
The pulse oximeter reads 91; %
